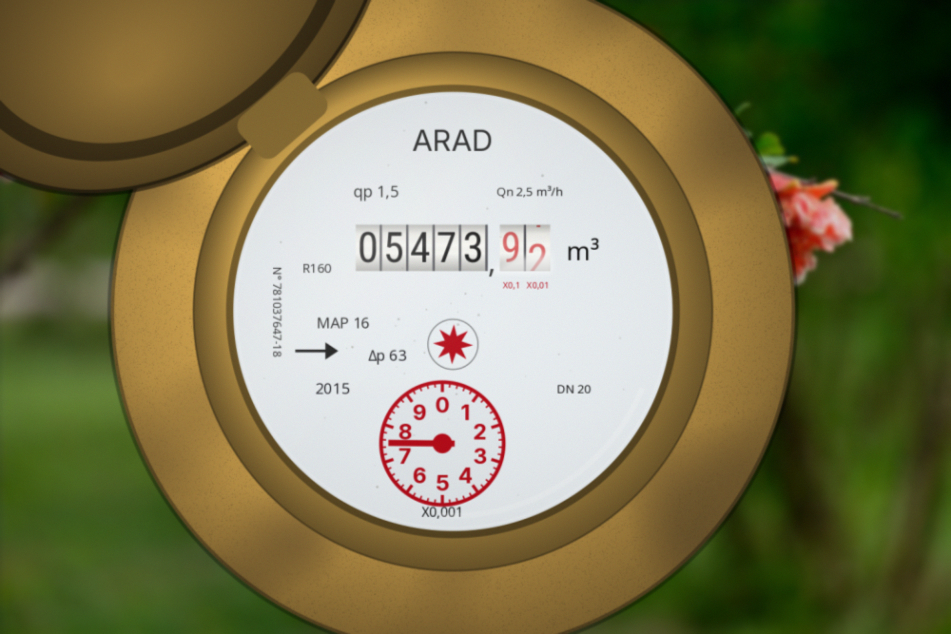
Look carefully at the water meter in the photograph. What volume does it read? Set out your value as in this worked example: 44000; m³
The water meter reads 5473.917; m³
